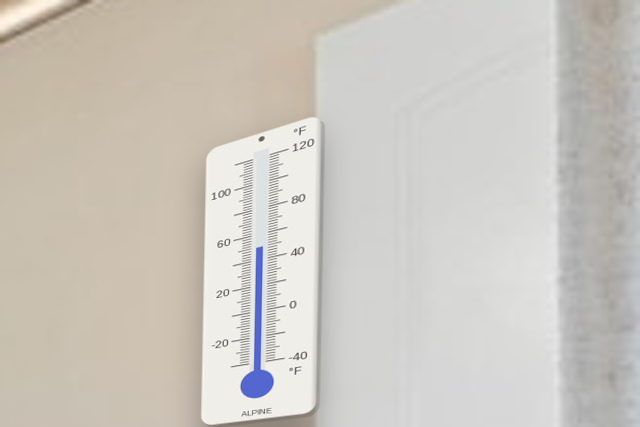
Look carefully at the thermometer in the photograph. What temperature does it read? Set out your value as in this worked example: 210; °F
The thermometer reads 50; °F
